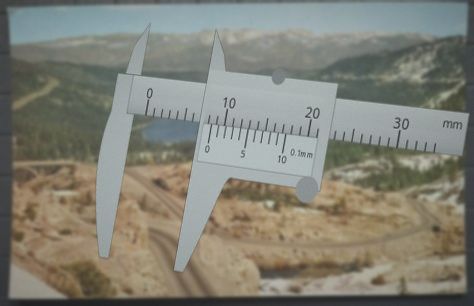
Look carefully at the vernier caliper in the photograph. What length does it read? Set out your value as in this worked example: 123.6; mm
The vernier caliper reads 8.4; mm
